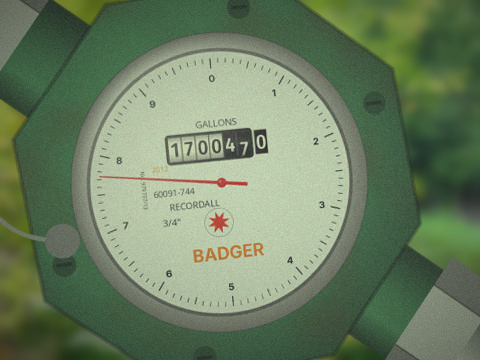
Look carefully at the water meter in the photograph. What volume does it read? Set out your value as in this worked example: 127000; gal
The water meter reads 1700467.7; gal
